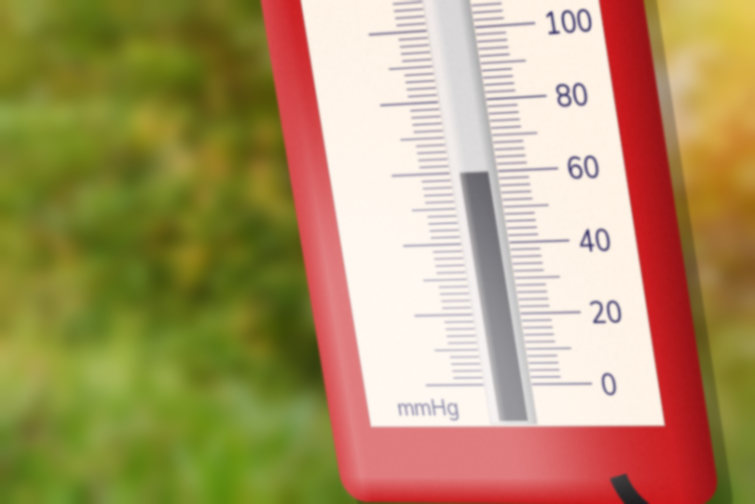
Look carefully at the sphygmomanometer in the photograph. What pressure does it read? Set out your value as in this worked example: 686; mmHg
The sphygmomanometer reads 60; mmHg
